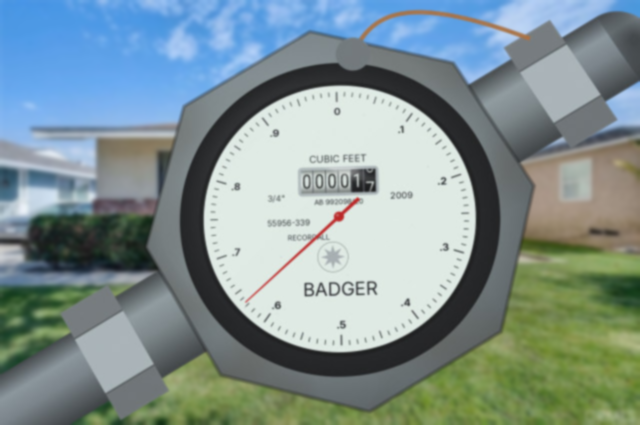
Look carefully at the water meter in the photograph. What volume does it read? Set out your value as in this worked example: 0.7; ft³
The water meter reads 16.63; ft³
